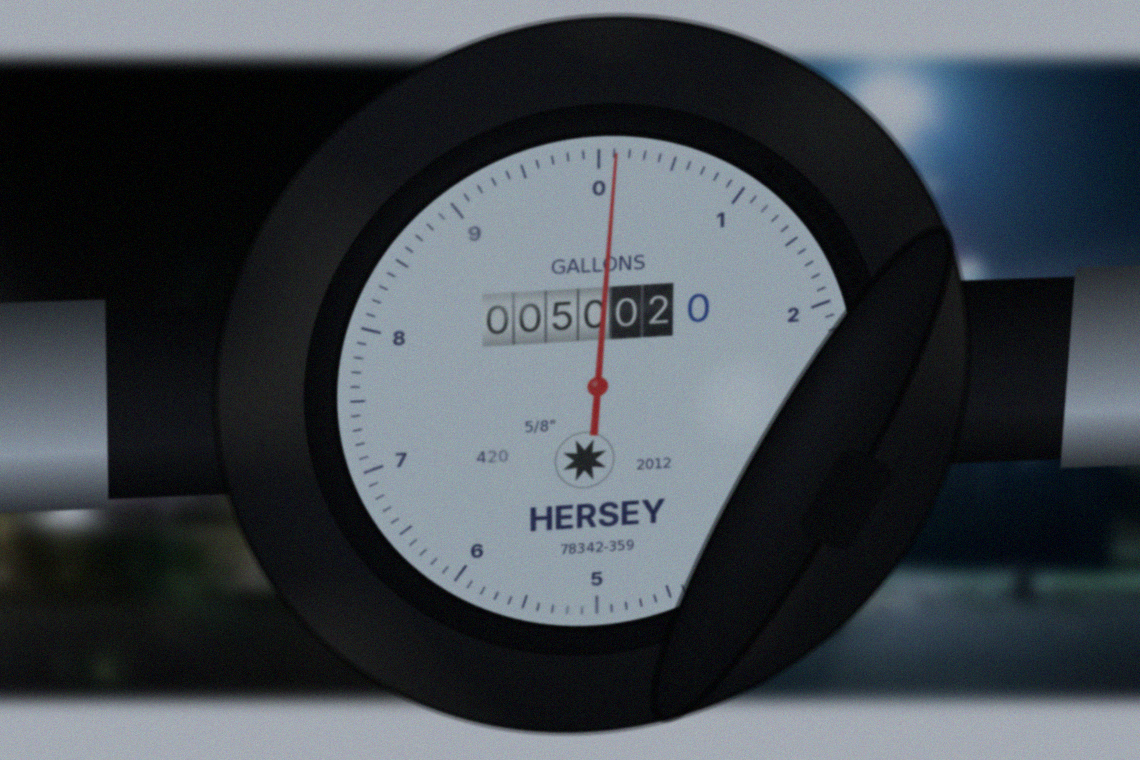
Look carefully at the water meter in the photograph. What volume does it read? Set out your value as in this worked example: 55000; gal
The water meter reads 50020.1; gal
